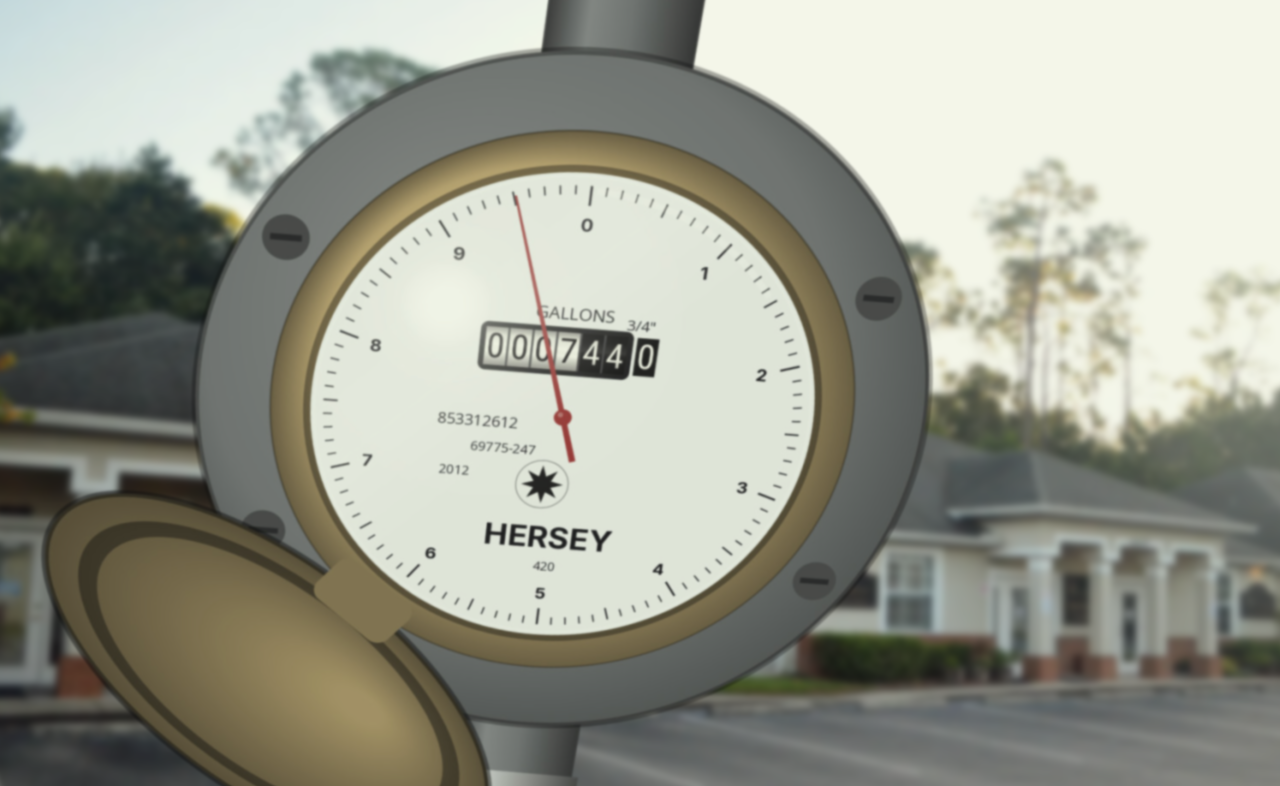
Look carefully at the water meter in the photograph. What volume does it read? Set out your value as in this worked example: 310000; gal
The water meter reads 7439.5; gal
